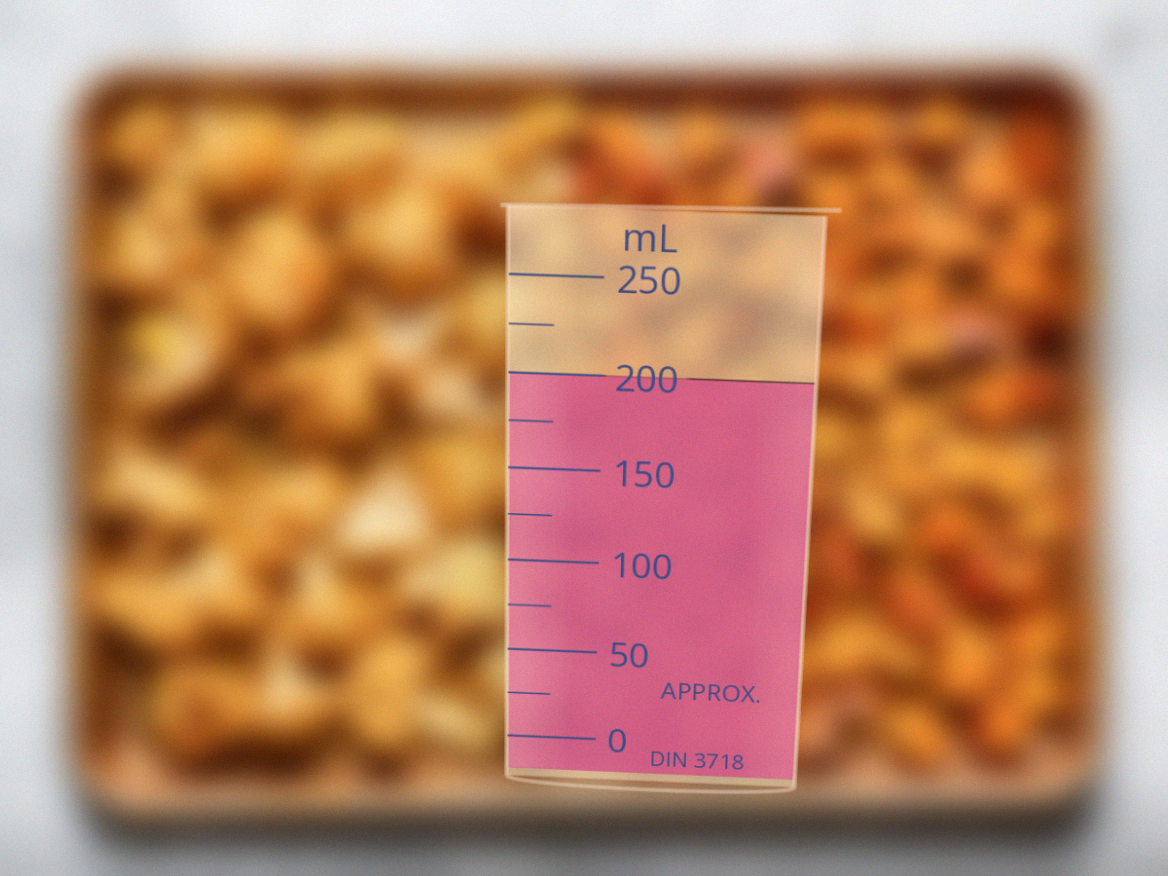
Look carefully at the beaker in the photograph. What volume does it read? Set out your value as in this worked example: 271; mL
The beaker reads 200; mL
